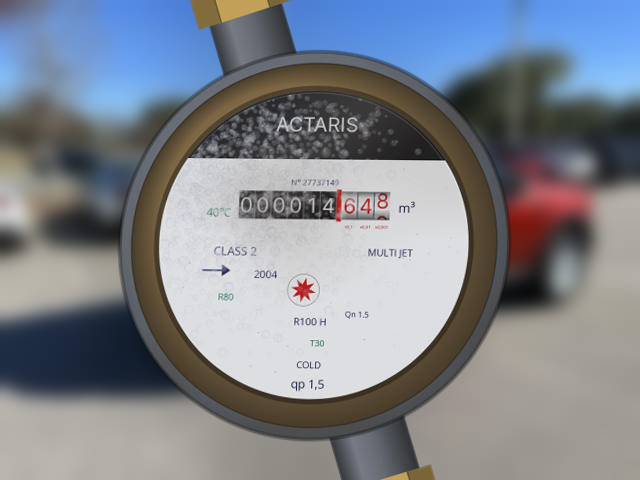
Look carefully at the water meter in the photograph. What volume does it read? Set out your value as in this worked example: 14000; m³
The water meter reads 14.648; m³
